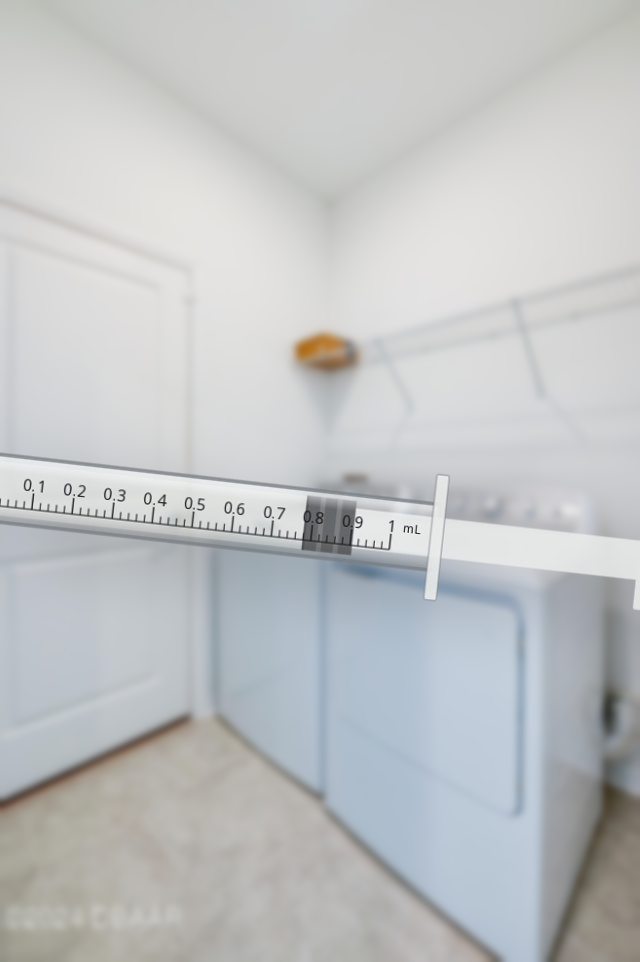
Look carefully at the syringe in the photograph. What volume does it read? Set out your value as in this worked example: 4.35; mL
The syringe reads 0.78; mL
